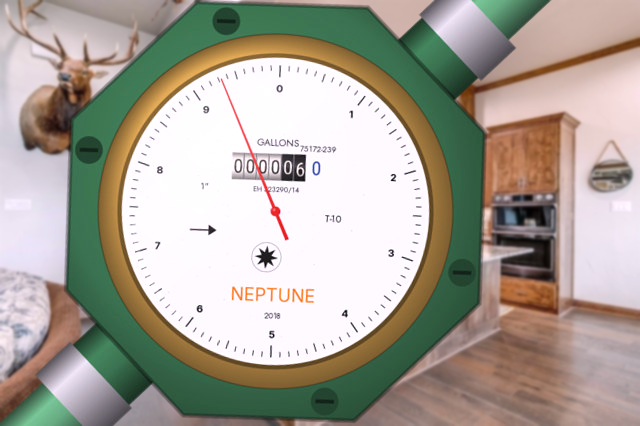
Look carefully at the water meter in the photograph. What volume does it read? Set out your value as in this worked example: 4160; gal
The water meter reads 59.3; gal
